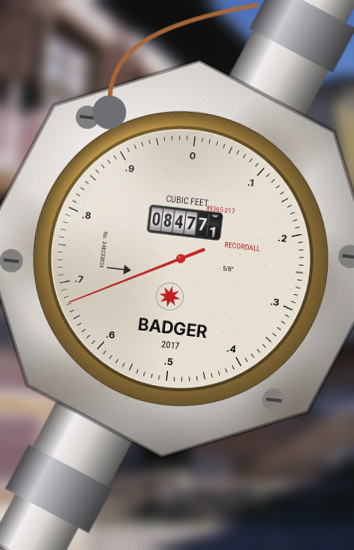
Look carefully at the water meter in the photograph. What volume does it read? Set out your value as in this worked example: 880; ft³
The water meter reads 84770.67; ft³
